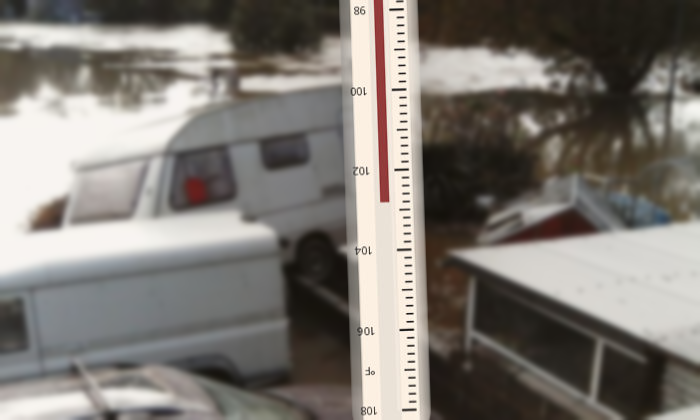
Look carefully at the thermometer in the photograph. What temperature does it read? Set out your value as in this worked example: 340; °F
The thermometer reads 102.8; °F
